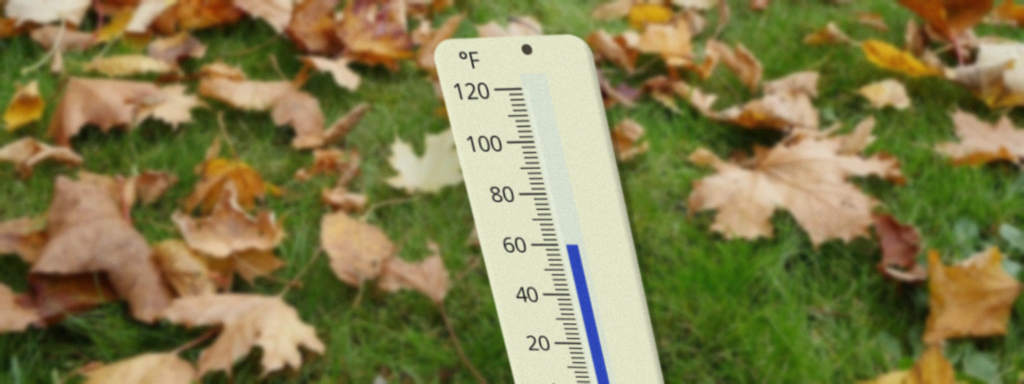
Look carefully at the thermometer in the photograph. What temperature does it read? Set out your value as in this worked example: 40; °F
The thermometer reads 60; °F
